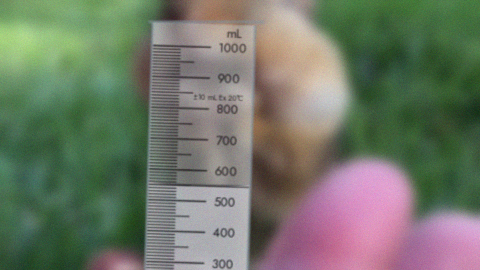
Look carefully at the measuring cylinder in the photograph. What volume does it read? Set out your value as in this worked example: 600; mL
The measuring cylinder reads 550; mL
